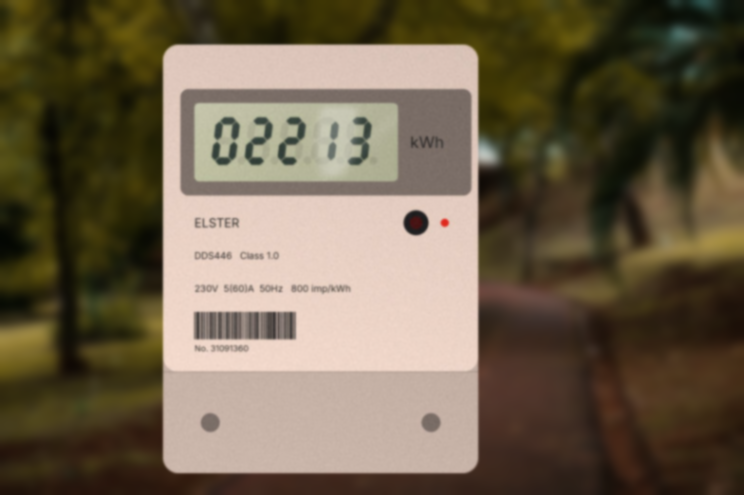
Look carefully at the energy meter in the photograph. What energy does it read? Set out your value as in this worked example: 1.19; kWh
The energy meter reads 2213; kWh
